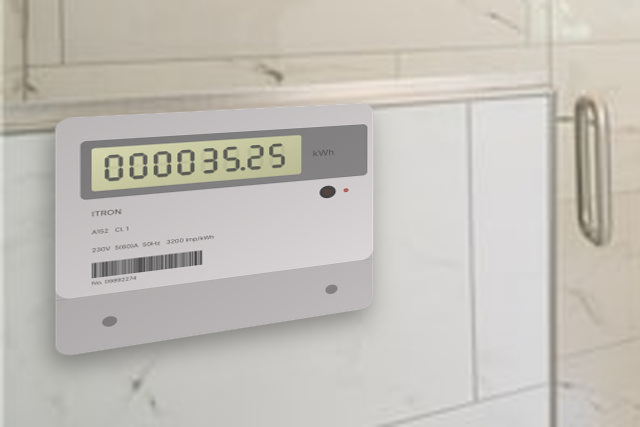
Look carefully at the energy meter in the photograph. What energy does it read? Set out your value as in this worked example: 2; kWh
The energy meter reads 35.25; kWh
